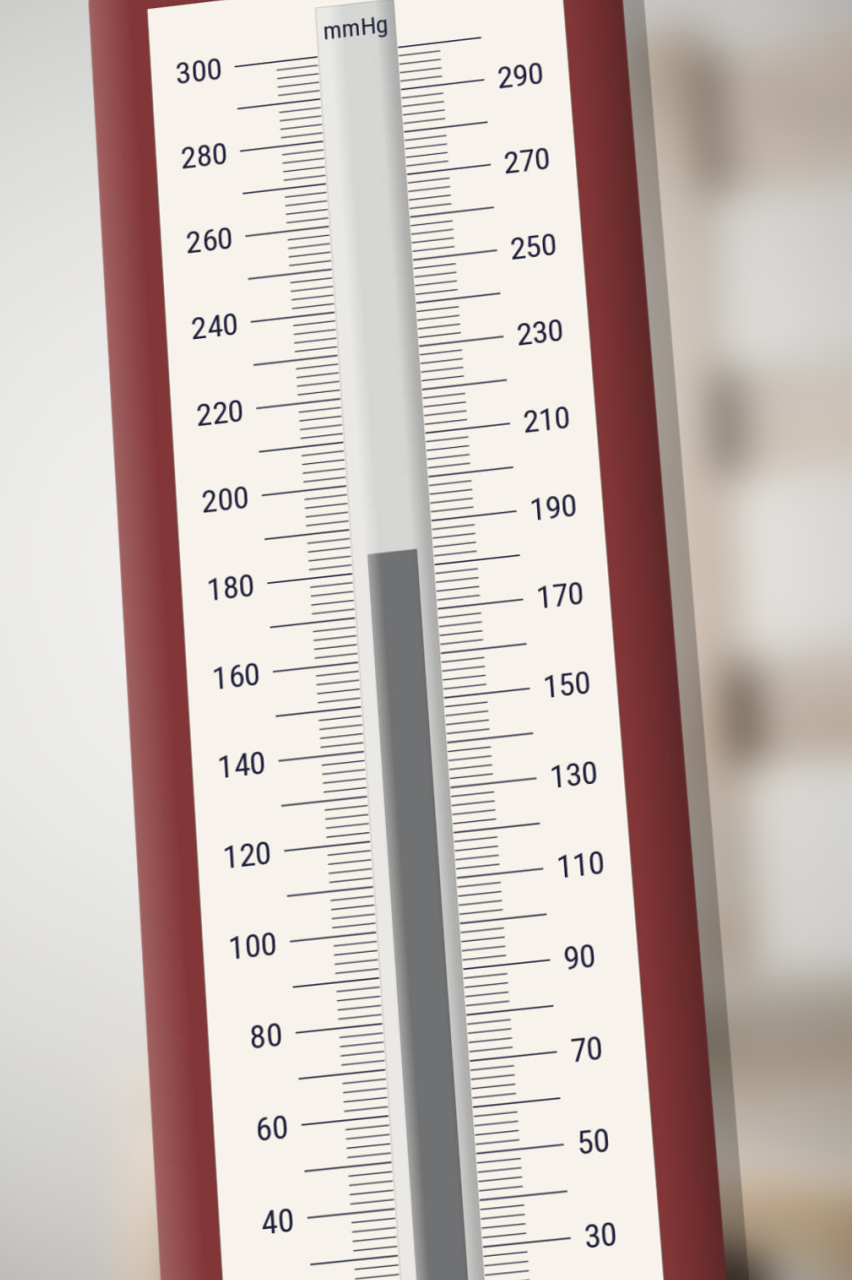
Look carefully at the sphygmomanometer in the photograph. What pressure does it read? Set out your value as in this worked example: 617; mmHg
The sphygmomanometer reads 184; mmHg
